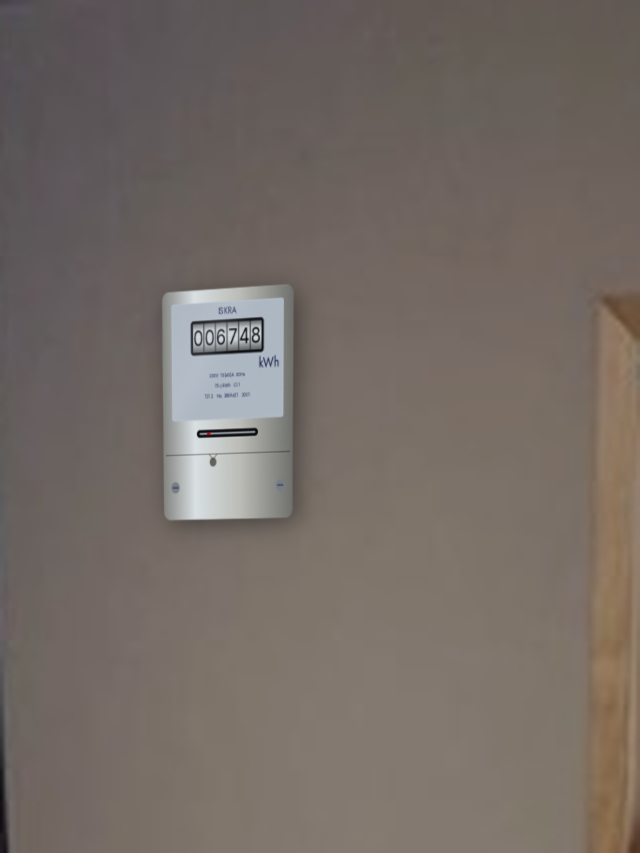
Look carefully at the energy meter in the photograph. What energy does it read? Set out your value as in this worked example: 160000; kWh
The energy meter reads 6748; kWh
